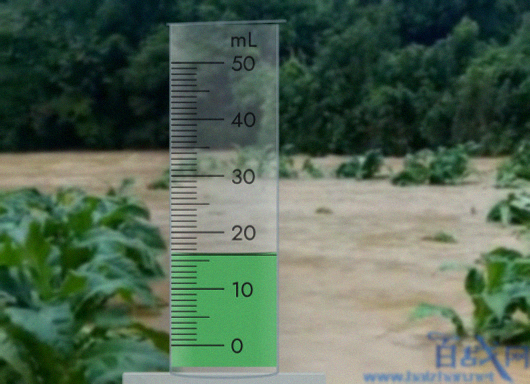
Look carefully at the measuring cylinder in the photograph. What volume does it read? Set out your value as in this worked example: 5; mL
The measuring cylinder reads 16; mL
